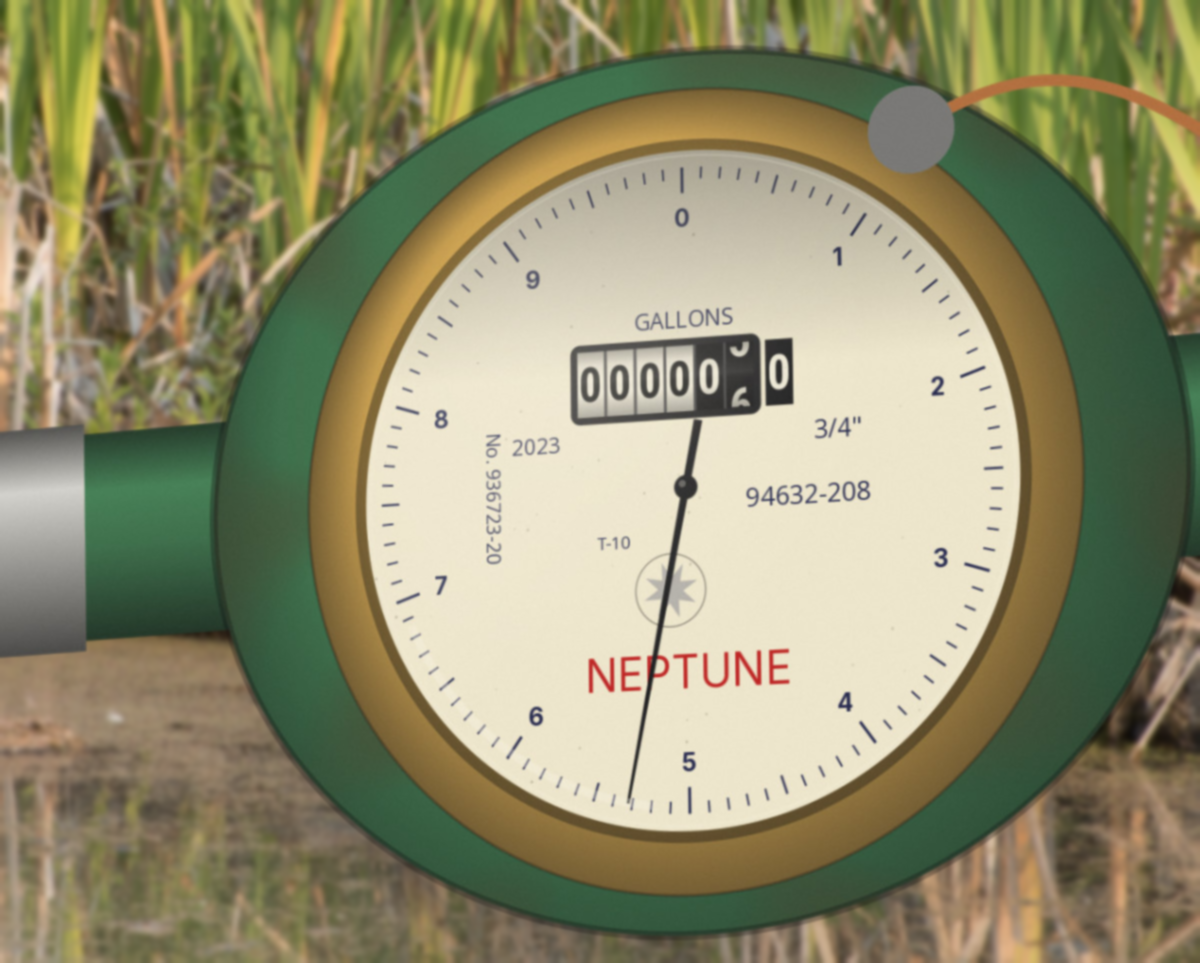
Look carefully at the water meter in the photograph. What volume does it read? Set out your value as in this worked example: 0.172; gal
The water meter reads 55.3; gal
